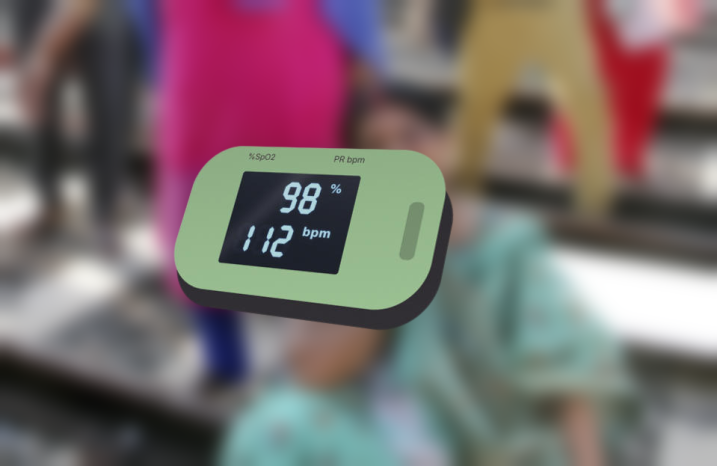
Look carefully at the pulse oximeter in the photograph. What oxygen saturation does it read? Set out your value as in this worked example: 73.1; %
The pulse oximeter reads 98; %
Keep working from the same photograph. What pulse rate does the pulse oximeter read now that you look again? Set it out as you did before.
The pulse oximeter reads 112; bpm
